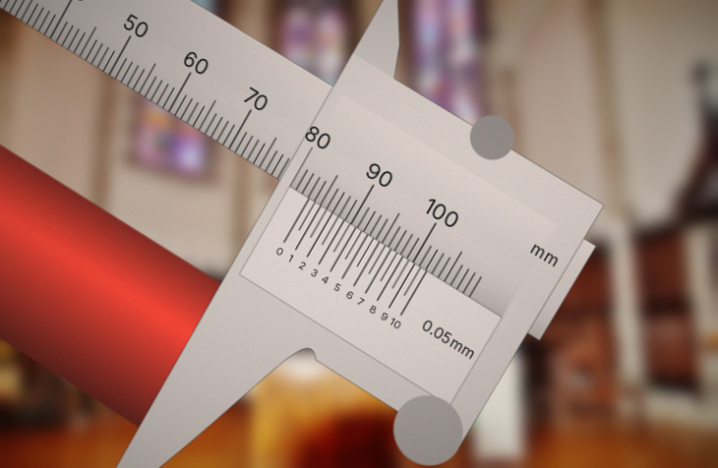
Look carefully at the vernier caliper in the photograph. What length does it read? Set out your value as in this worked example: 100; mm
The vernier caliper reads 83.2; mm
